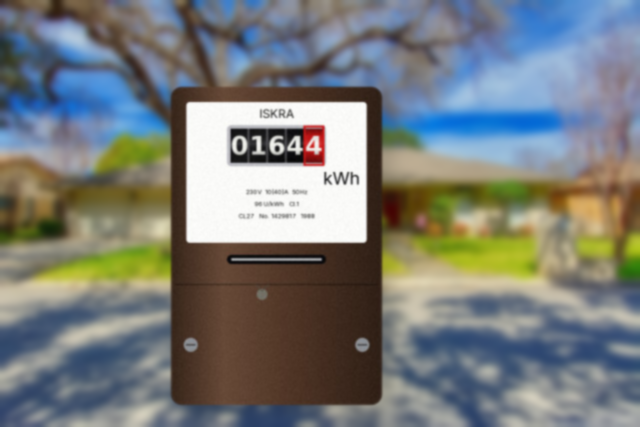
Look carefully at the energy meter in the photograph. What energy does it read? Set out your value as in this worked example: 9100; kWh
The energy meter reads 164.4; kWh
